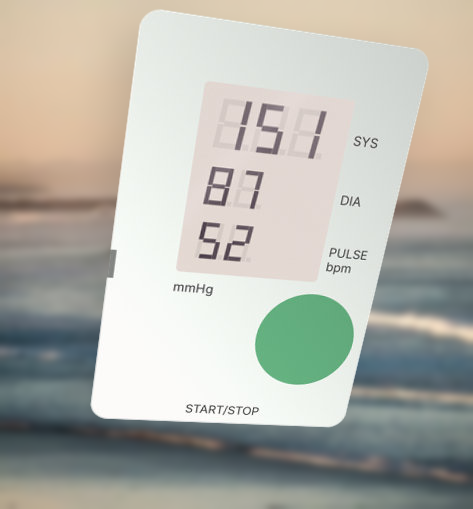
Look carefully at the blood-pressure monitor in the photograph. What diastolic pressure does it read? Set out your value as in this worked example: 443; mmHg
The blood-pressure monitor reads 87; mmHg
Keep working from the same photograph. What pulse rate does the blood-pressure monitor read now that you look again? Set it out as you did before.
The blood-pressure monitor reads 52; bpm
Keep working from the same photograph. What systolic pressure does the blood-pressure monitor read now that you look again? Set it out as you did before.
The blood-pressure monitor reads 151; mmHg
